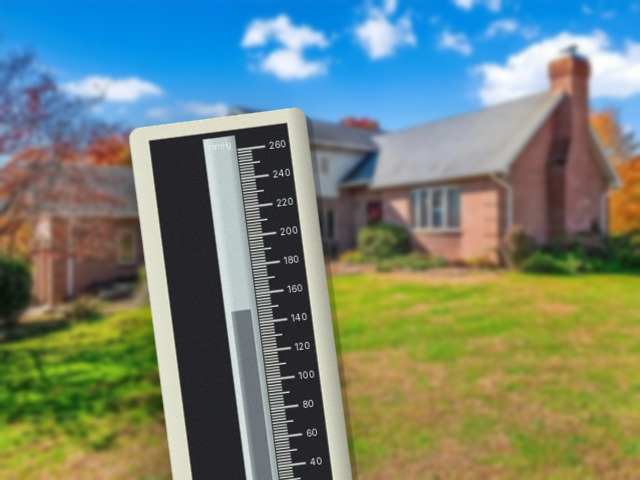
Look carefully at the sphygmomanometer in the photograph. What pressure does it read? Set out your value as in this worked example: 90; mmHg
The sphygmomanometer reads 150; mmHg
